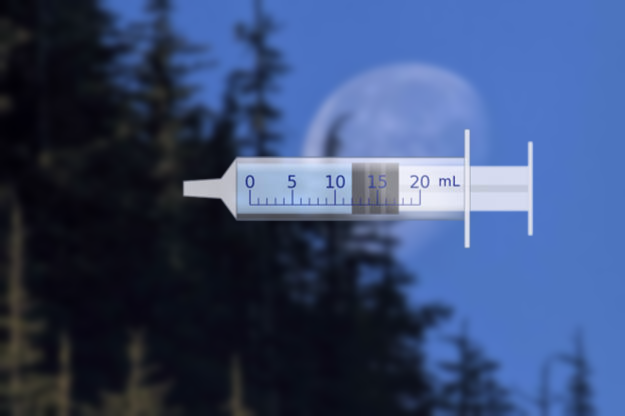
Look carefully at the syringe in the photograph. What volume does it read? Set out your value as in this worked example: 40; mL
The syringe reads 12; mL
